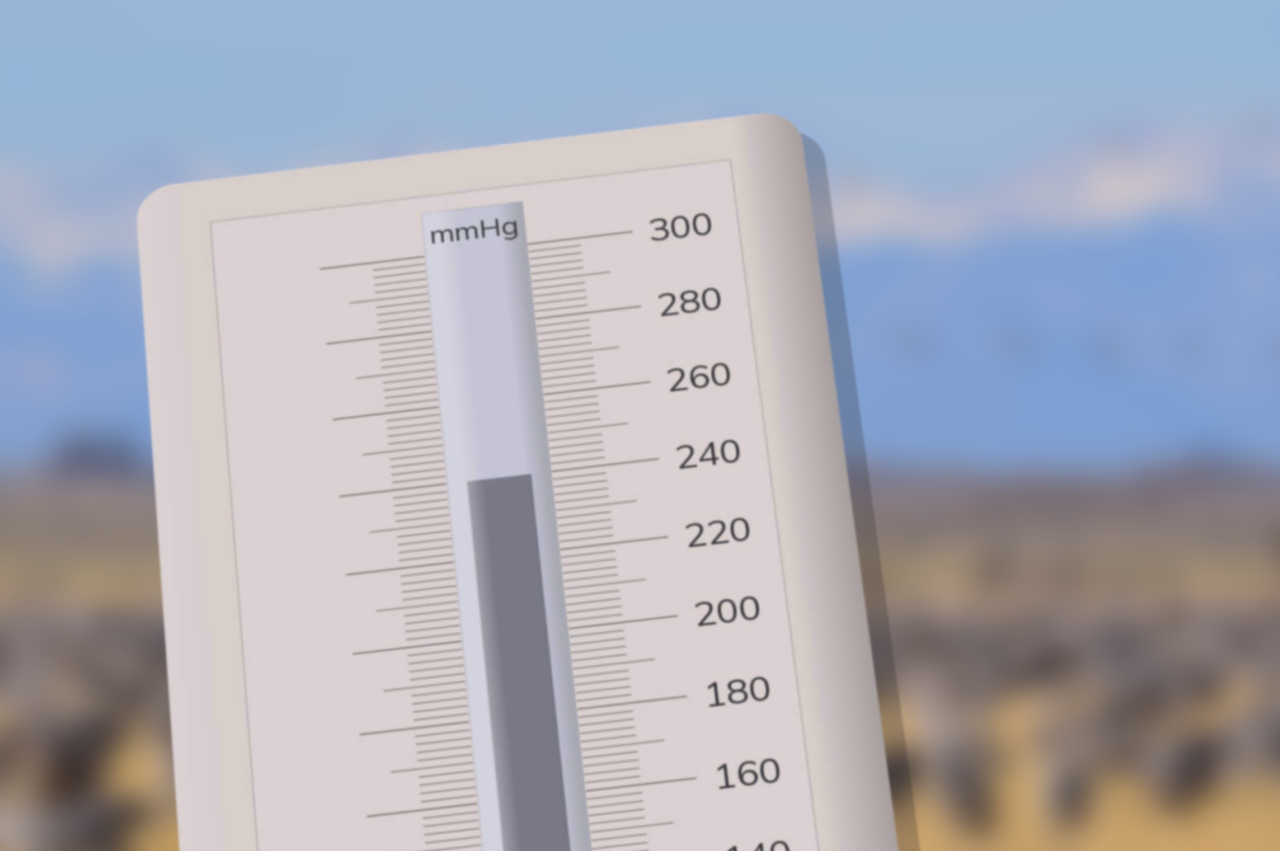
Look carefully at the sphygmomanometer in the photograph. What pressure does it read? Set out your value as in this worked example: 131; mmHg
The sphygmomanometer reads 240; mmHg
